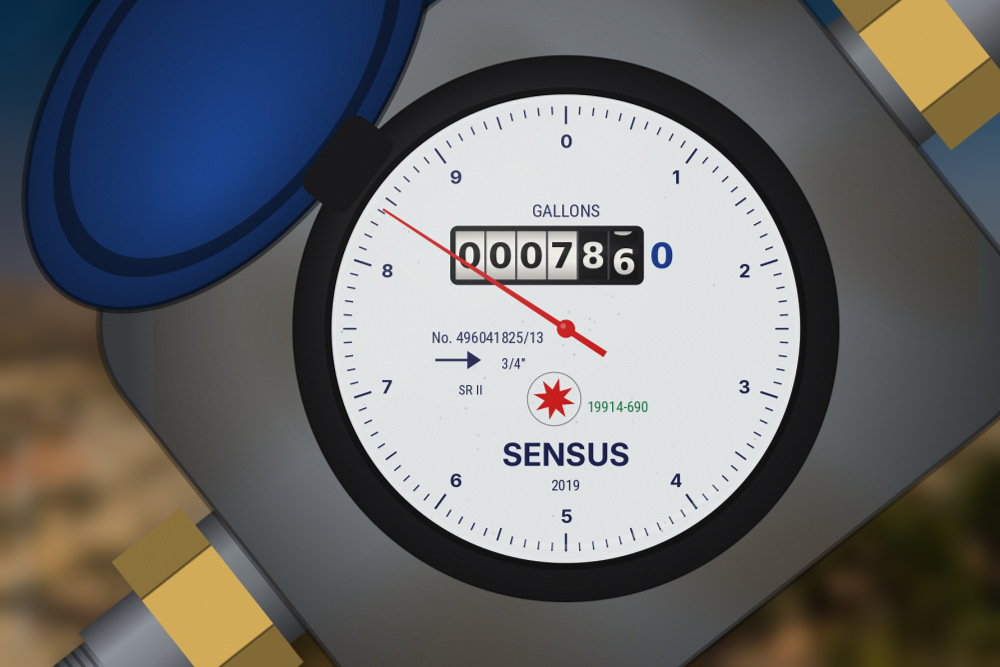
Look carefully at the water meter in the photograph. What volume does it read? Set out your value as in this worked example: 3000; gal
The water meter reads 7858.4; gal
